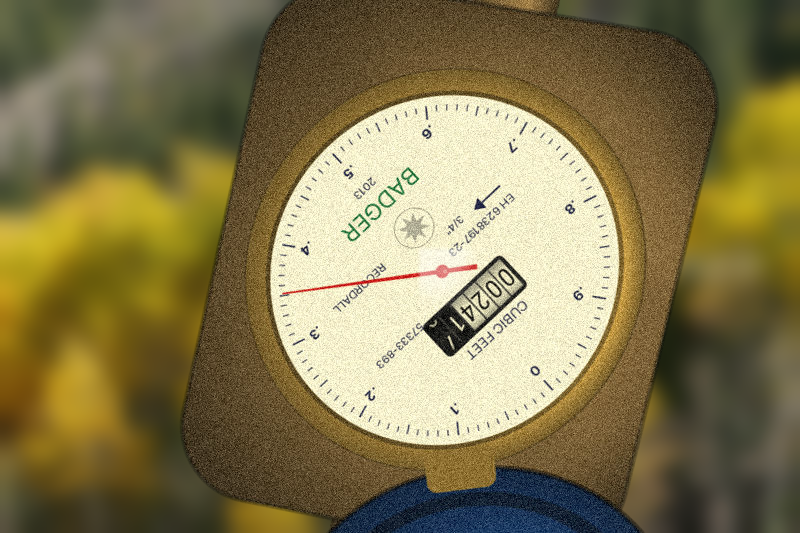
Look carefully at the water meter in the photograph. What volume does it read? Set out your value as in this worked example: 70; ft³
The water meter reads 2417.35; ft³
